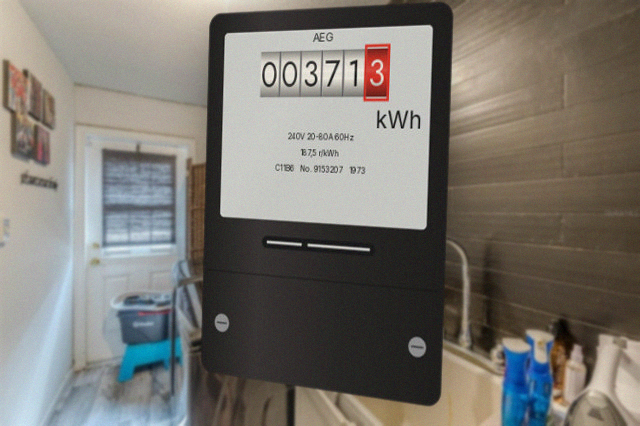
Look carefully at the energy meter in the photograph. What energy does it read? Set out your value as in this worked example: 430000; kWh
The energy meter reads 371.3; kWh
